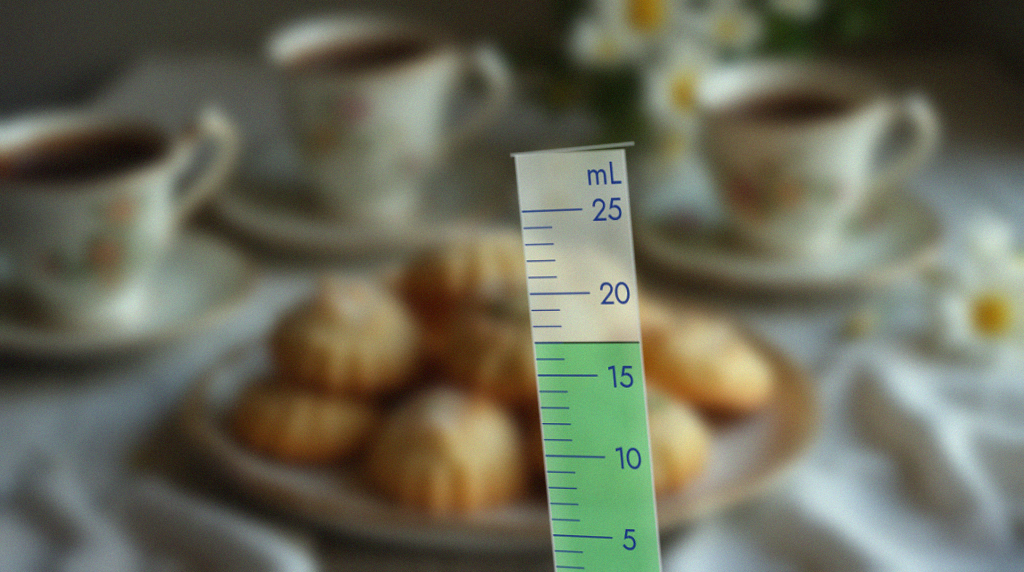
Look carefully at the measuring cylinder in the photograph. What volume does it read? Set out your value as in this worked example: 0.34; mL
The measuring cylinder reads 17; mL
